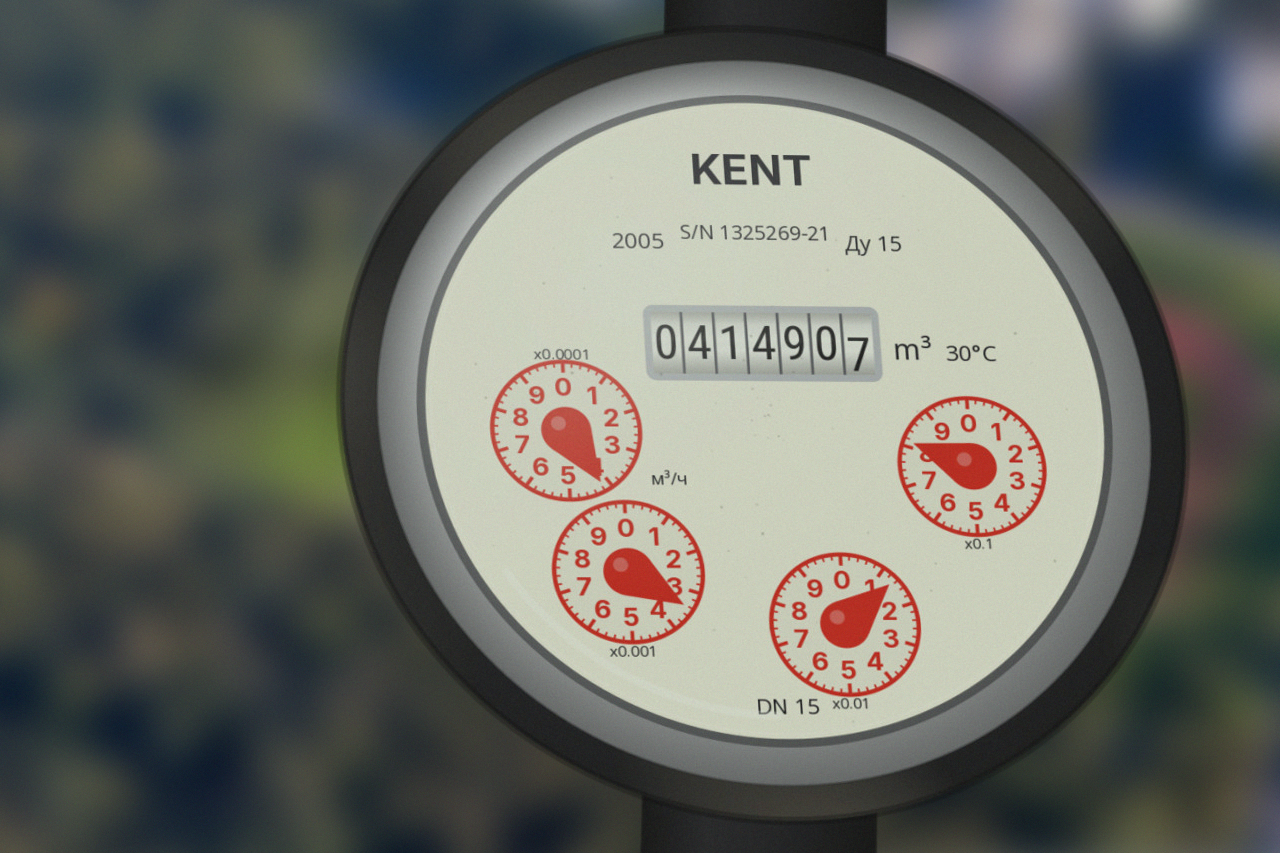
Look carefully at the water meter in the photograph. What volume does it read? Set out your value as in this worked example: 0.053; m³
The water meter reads 414906.8134; m³
